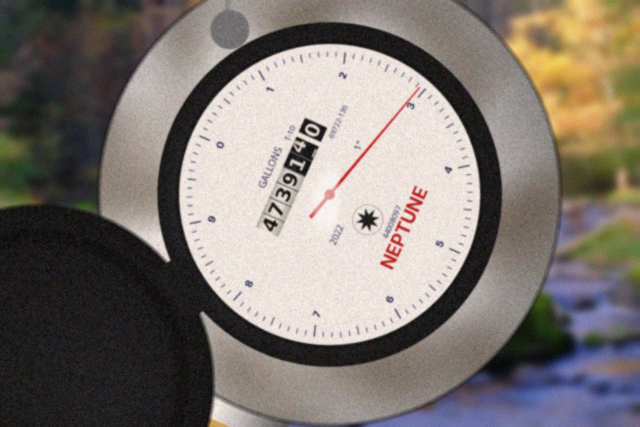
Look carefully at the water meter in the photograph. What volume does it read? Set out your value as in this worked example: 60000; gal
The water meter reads 4739142.9; gal
